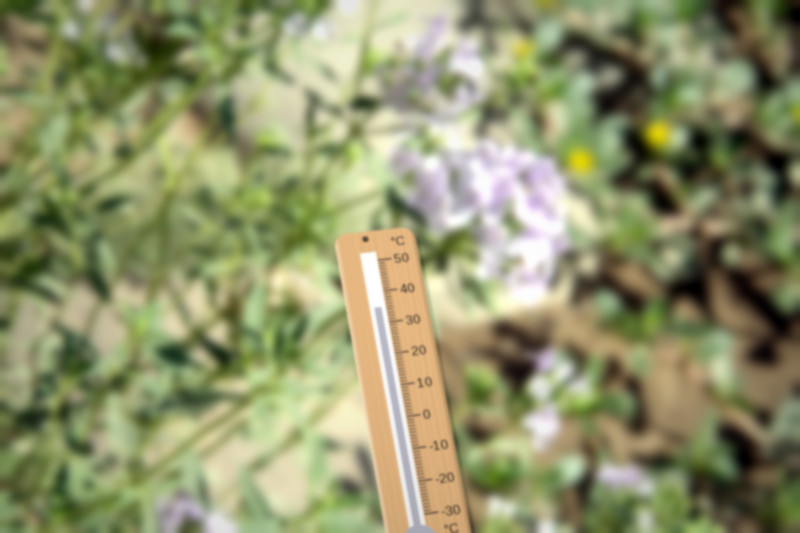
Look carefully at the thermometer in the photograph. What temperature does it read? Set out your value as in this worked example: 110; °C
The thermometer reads 35; °C
